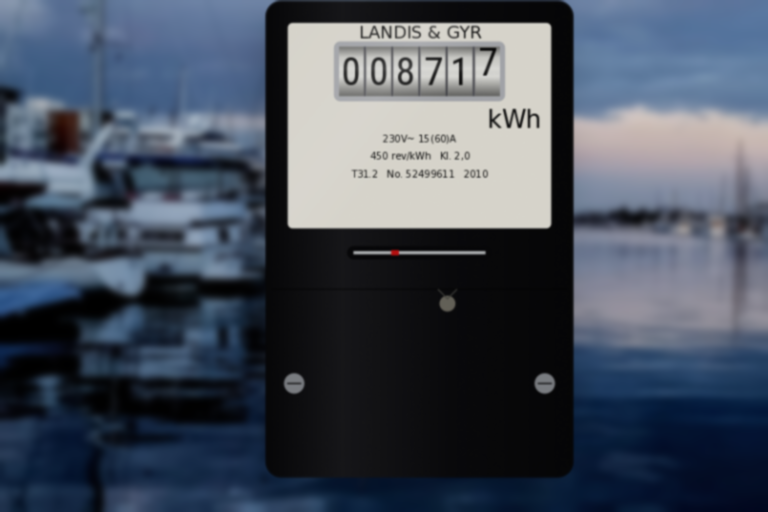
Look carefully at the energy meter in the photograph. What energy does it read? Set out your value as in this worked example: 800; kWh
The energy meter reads 8717; kWh
